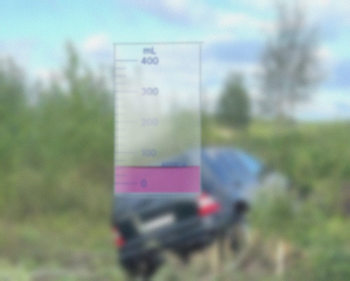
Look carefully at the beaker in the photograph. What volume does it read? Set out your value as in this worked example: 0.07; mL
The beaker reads 50; mL
